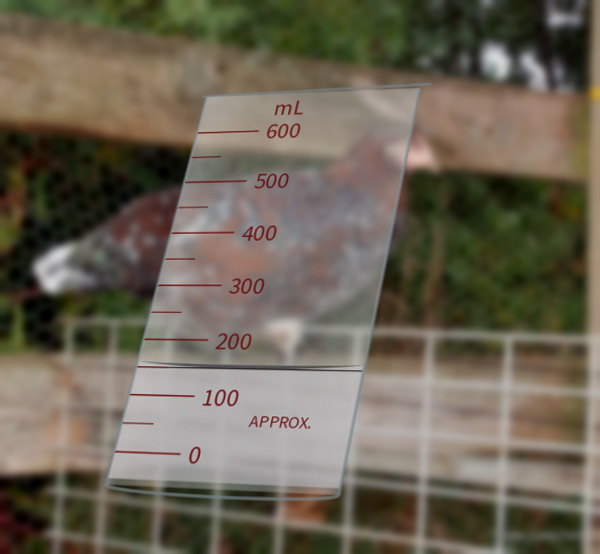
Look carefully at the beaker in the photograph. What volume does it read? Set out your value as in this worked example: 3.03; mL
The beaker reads 150; mL
